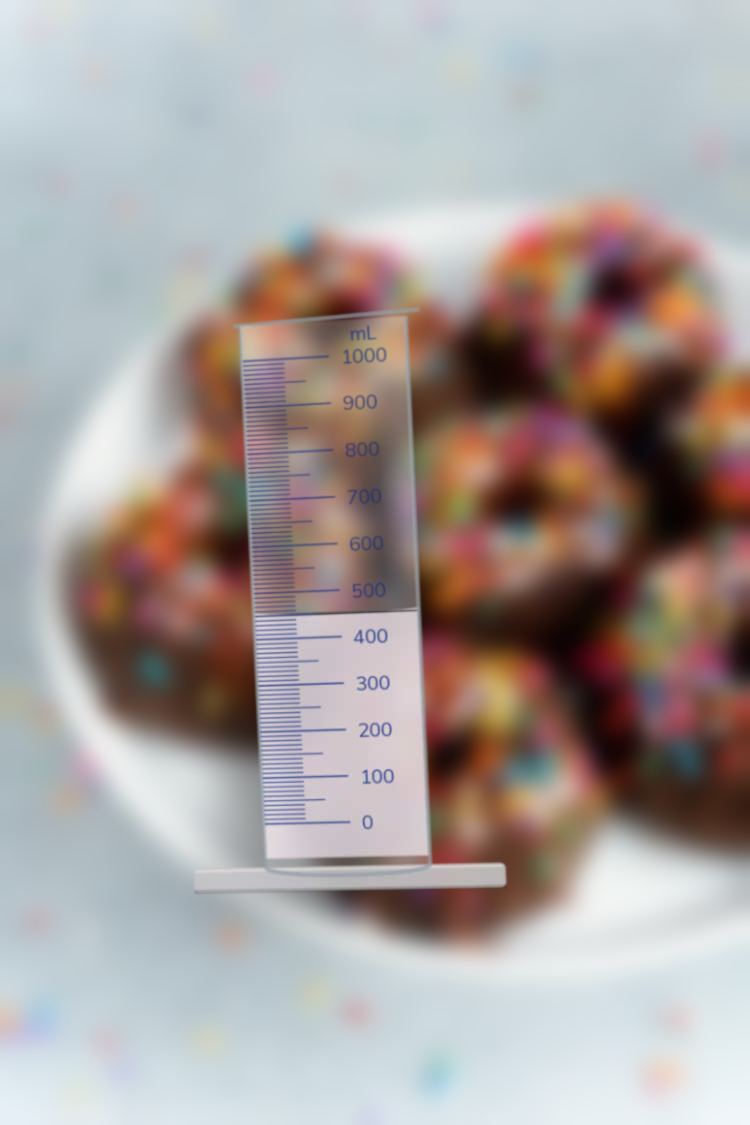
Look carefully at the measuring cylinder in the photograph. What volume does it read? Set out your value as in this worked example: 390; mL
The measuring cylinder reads 450; mL
